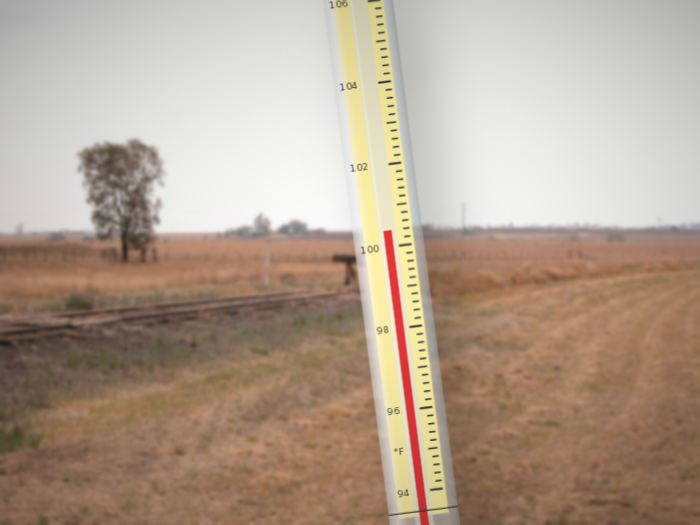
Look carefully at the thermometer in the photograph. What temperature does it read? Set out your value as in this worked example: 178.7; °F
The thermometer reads 100.4; °F
